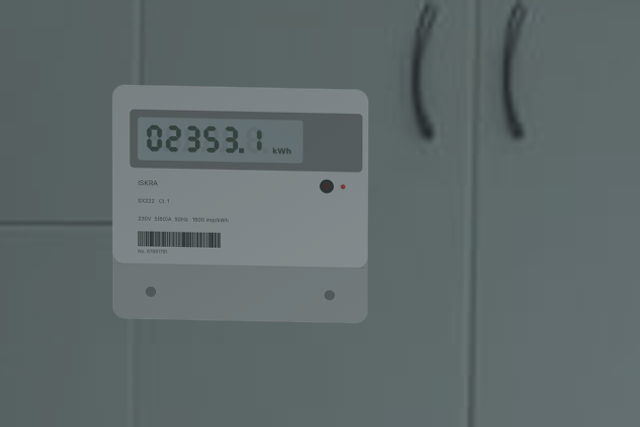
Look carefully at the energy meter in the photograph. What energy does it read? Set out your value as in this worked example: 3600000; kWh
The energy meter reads 2353.1; kWh
